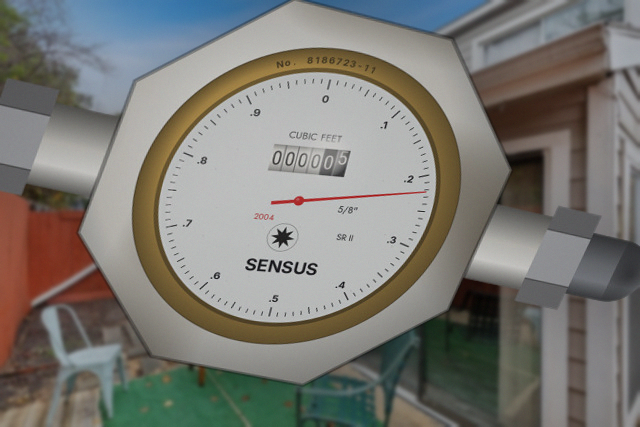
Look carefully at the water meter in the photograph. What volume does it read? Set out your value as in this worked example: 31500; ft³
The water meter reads 5.22; ft³
